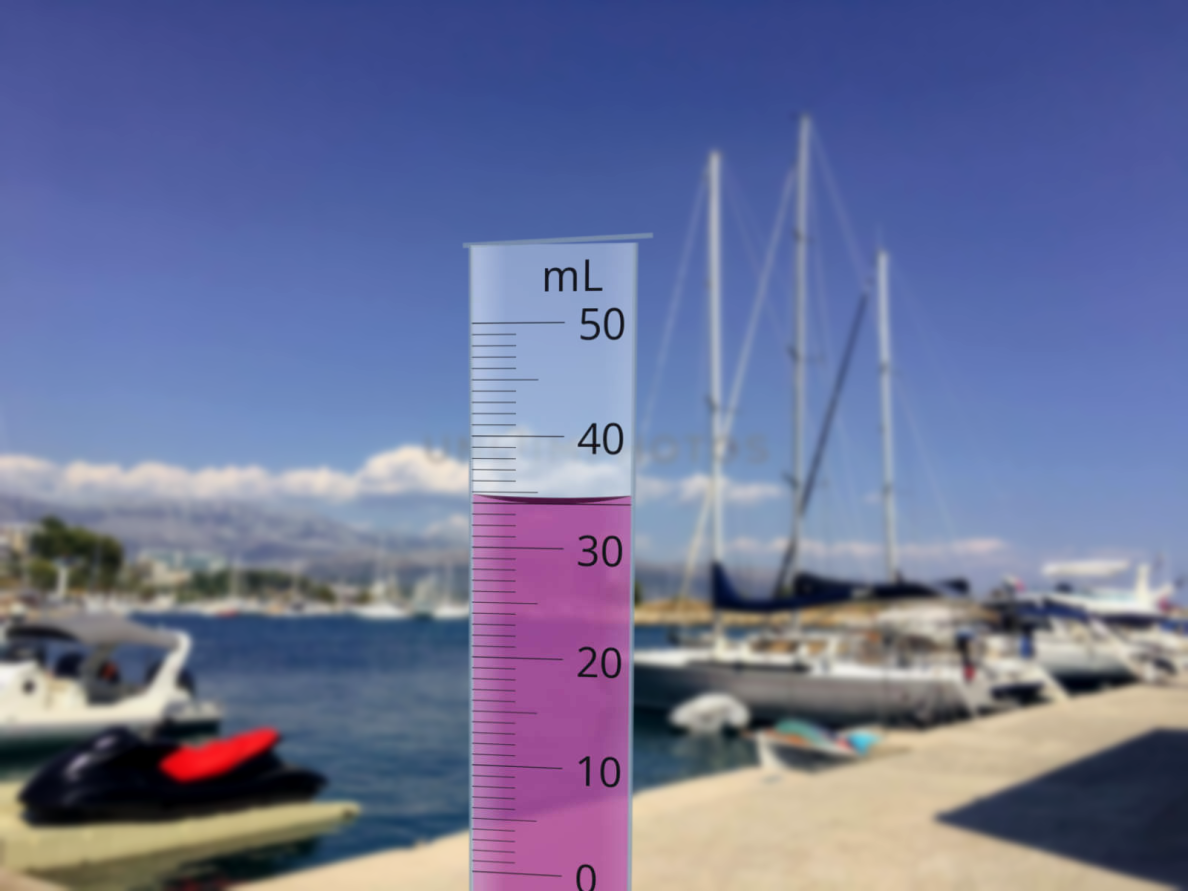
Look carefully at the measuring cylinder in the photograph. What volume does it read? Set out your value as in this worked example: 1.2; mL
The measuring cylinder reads 34; mL
